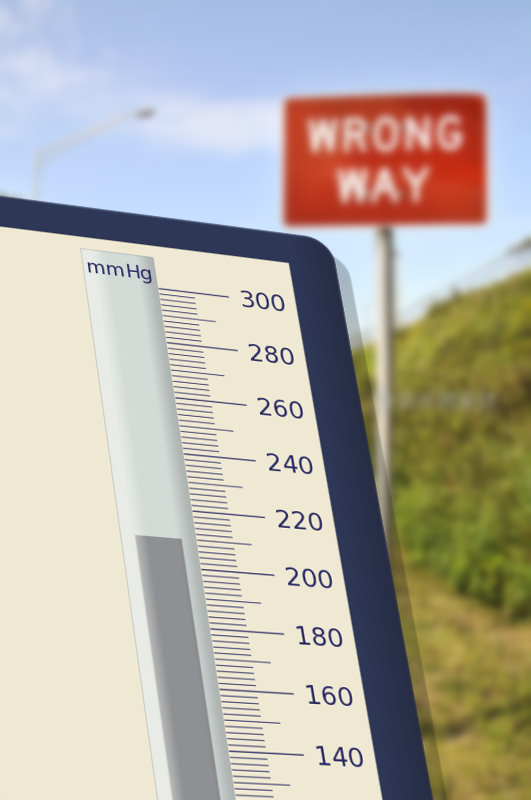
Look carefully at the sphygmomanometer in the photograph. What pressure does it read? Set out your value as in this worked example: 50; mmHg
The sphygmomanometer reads 210; mmHg
